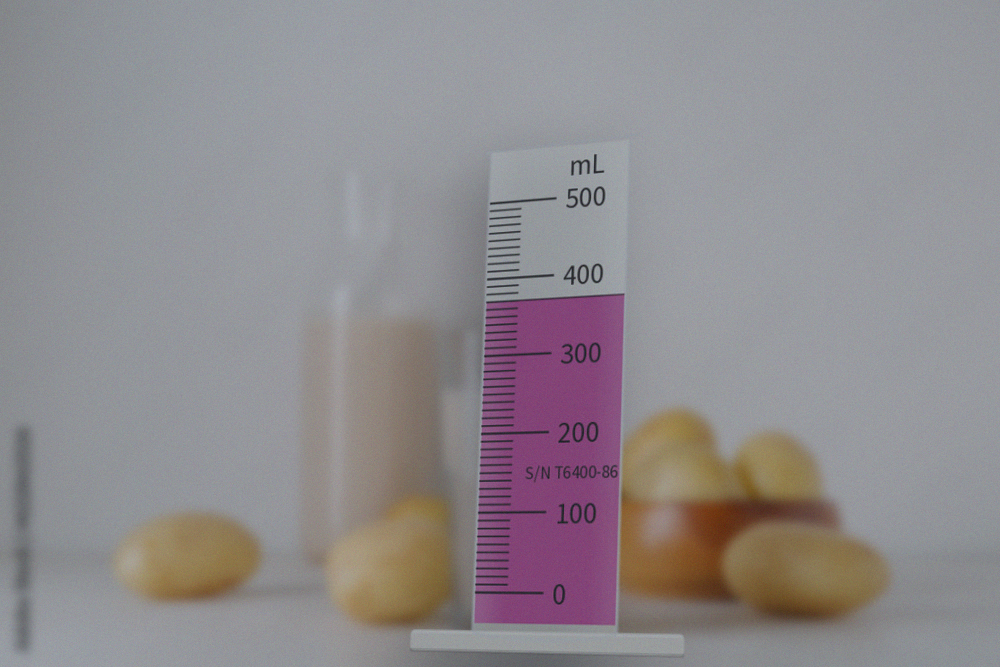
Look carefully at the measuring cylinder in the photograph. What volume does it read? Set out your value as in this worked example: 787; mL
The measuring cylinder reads 370; mL
